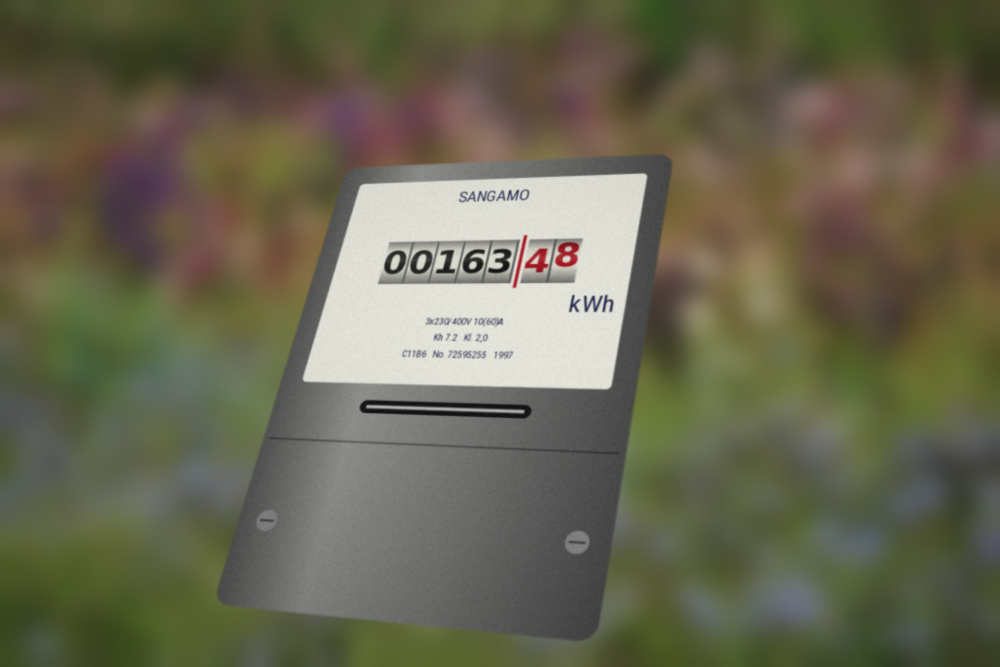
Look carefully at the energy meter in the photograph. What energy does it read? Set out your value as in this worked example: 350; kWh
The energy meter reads 163.48; kWh
